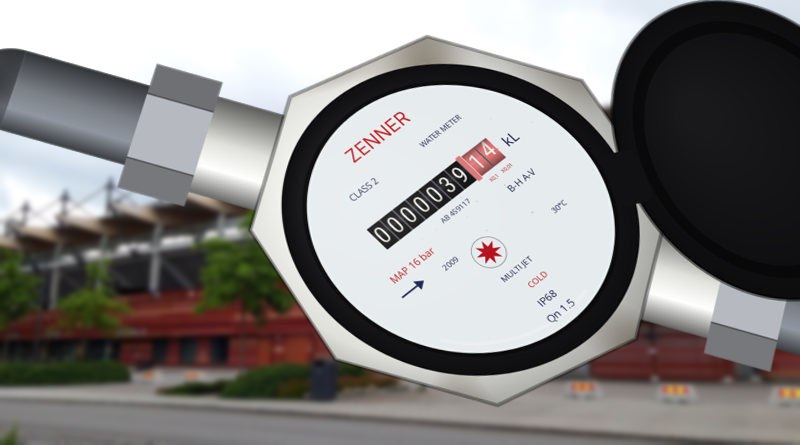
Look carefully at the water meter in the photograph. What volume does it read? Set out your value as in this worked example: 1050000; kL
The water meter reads 39.14; kL
